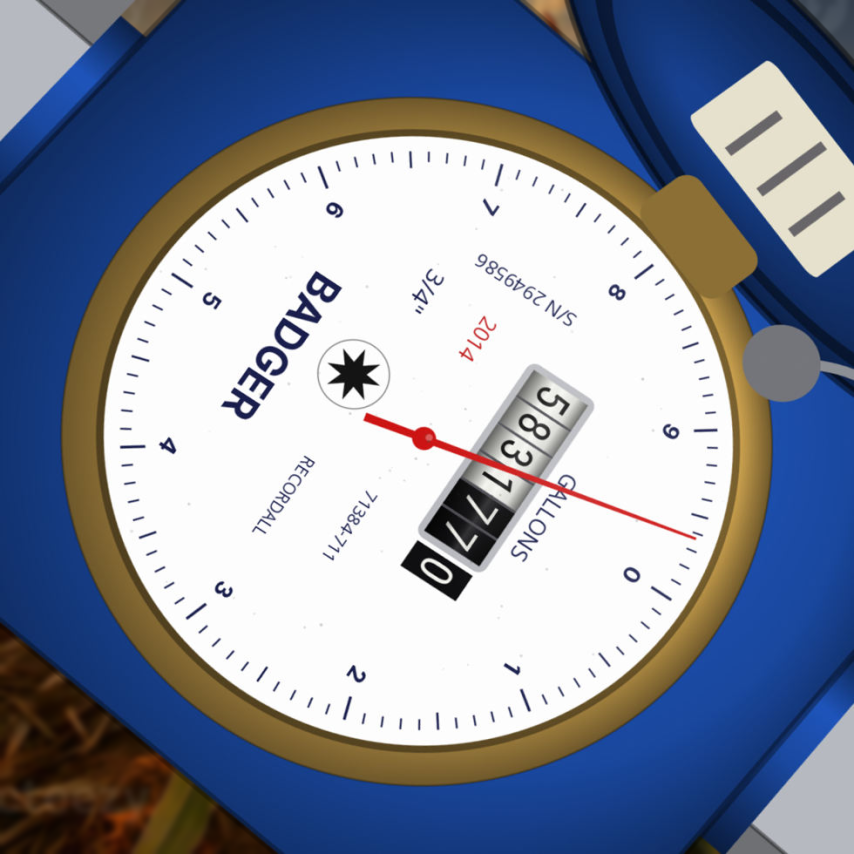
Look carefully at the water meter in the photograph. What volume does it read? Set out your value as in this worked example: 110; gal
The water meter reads 5831769.6; gal
